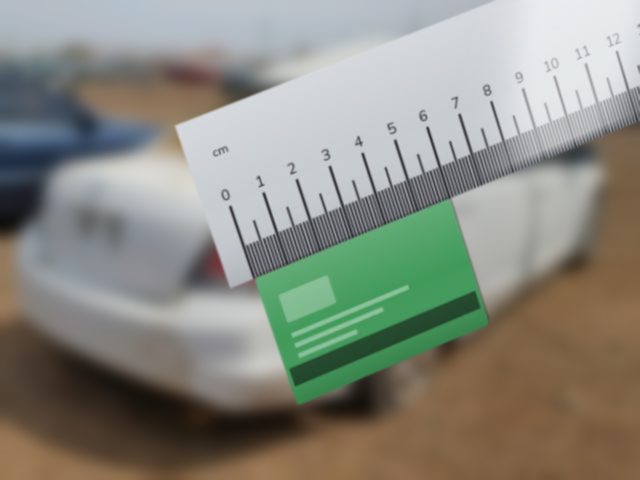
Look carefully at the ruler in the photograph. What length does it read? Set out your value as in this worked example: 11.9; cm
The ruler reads 6; cm
